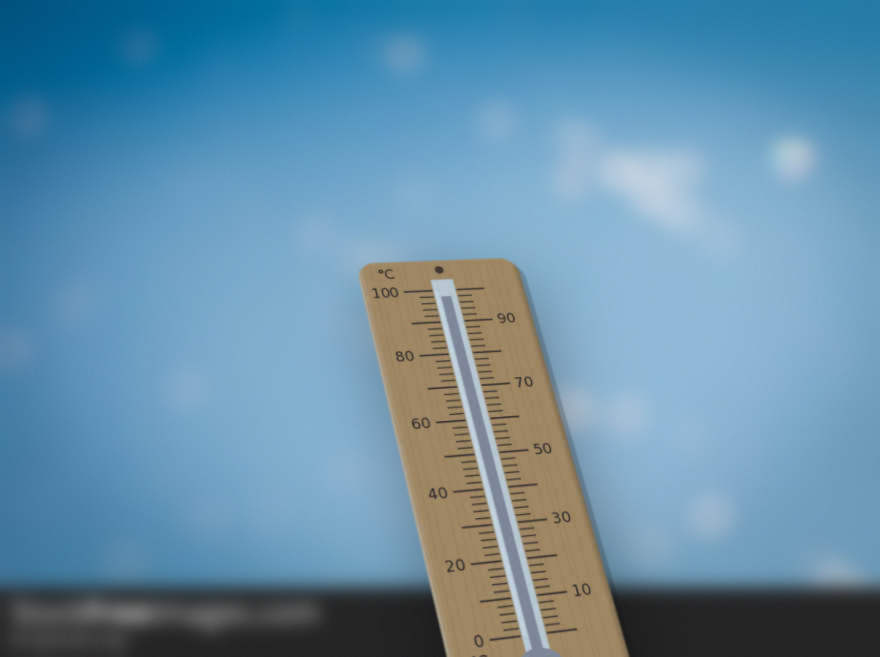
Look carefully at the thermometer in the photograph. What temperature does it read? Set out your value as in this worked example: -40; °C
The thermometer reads 98; °C
